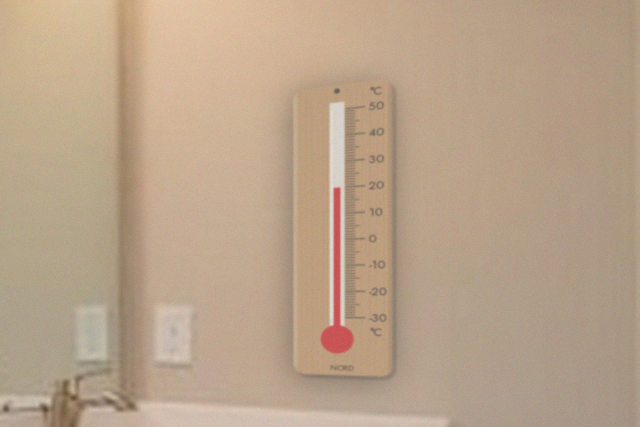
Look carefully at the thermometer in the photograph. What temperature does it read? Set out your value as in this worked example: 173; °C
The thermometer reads 20; °C
